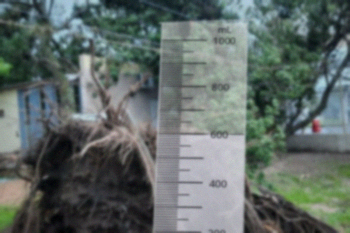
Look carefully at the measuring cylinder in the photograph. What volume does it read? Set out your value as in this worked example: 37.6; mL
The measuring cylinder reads 600; mL
